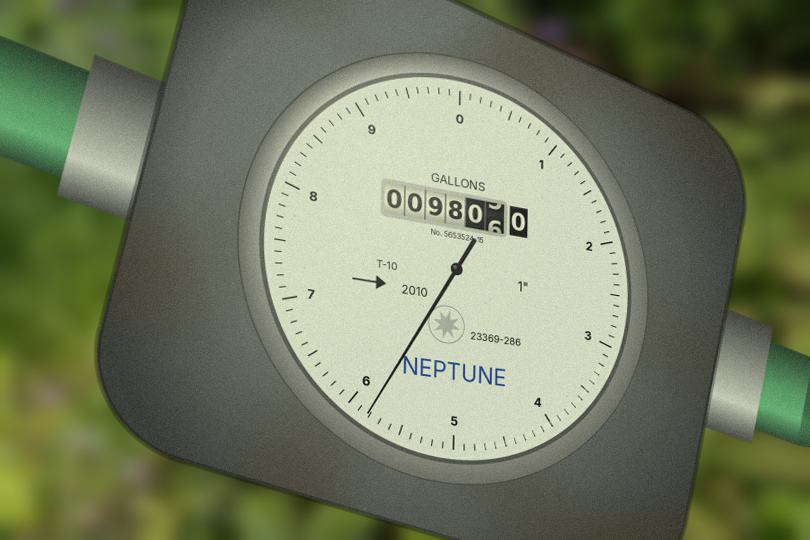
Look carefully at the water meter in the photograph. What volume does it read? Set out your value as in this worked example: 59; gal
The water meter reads 98055.8; gal
